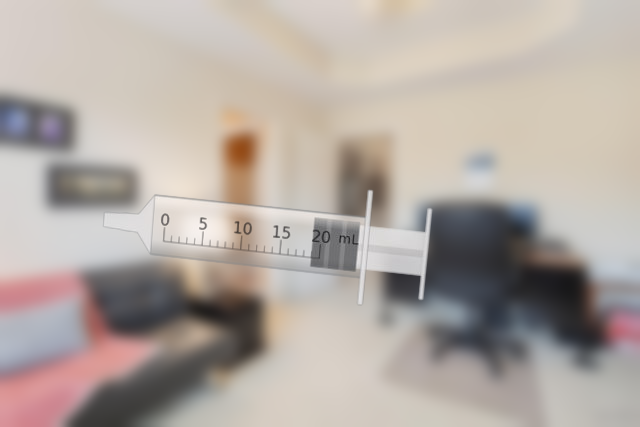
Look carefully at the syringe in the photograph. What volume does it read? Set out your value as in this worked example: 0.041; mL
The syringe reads 19; mL
